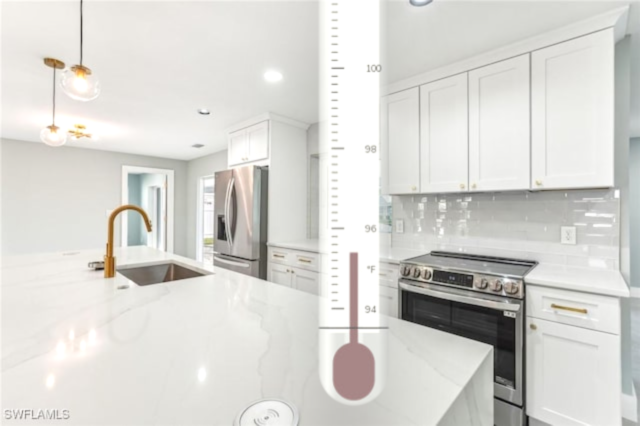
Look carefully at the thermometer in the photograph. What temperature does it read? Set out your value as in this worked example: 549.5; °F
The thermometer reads 95.4; °F
